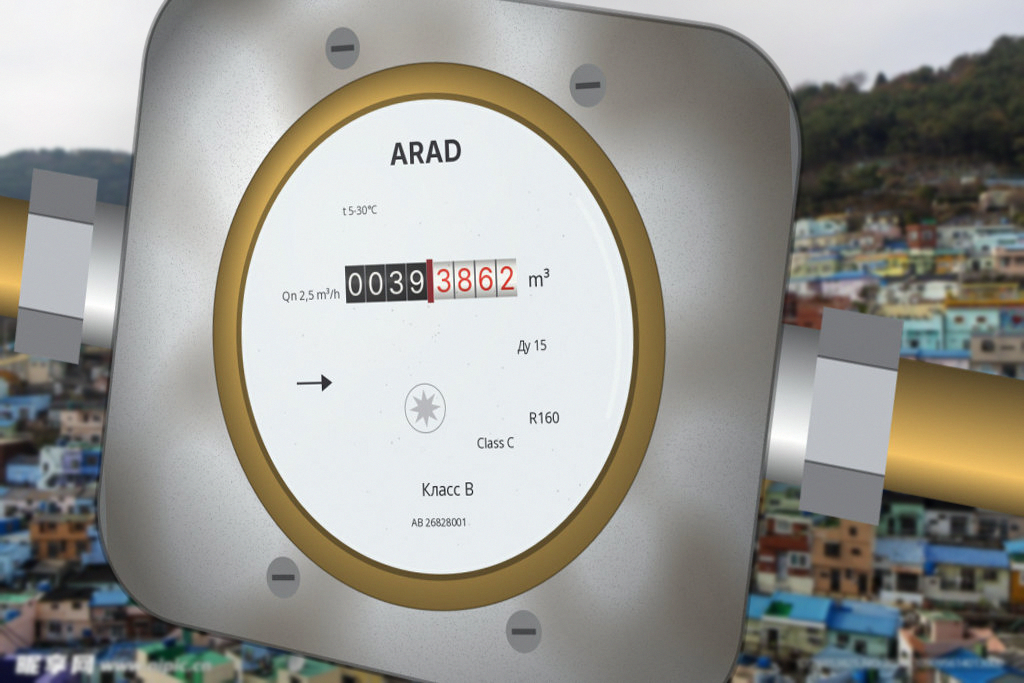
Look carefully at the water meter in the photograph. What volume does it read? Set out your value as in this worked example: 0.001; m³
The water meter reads 39.3862; m³
